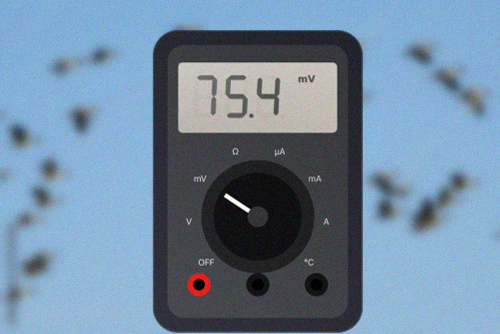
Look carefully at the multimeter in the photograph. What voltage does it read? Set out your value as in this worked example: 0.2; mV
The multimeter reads 75.4; mV
